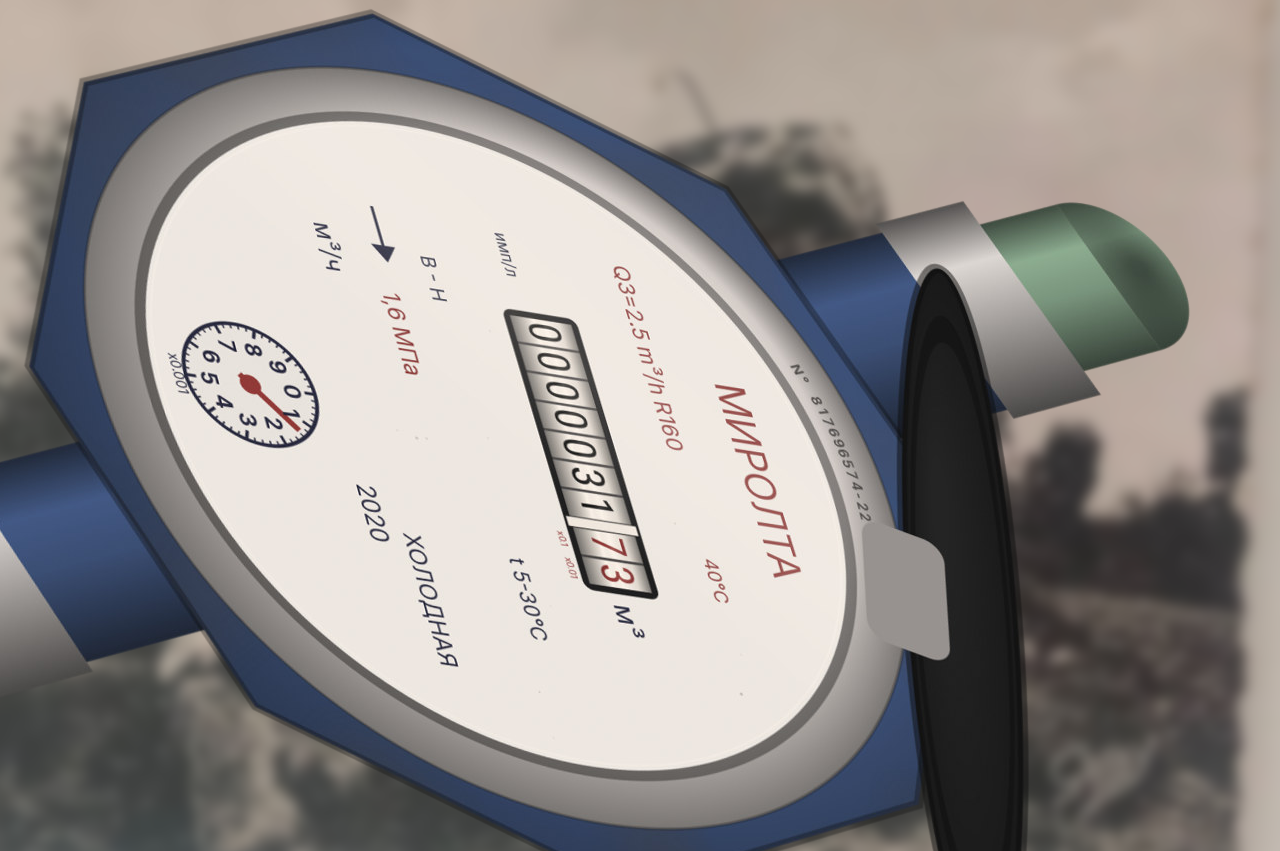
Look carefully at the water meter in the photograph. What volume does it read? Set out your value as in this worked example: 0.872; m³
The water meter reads 31.731; m³
